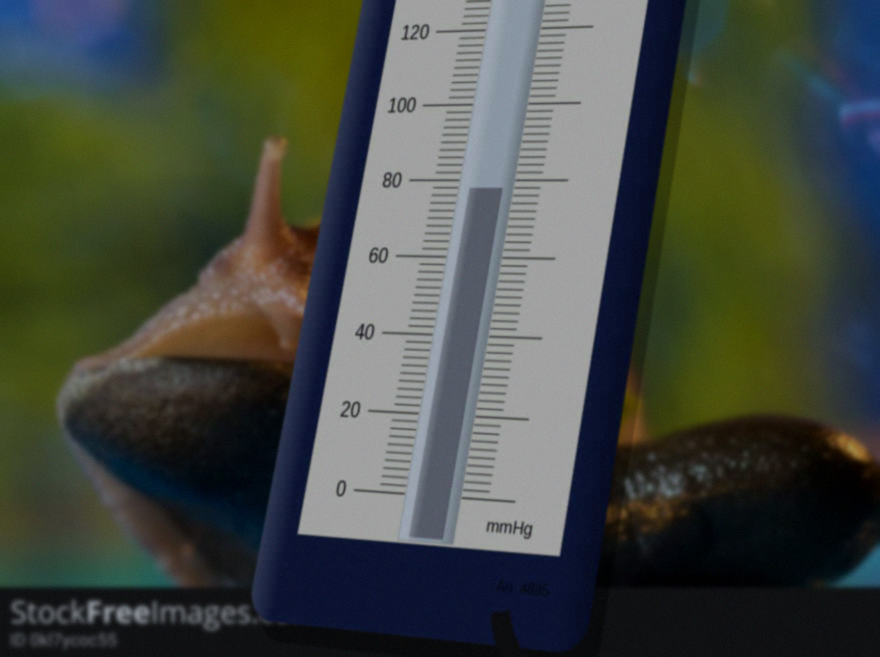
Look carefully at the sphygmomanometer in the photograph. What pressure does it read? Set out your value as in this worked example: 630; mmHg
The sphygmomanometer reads 78; mmHg
